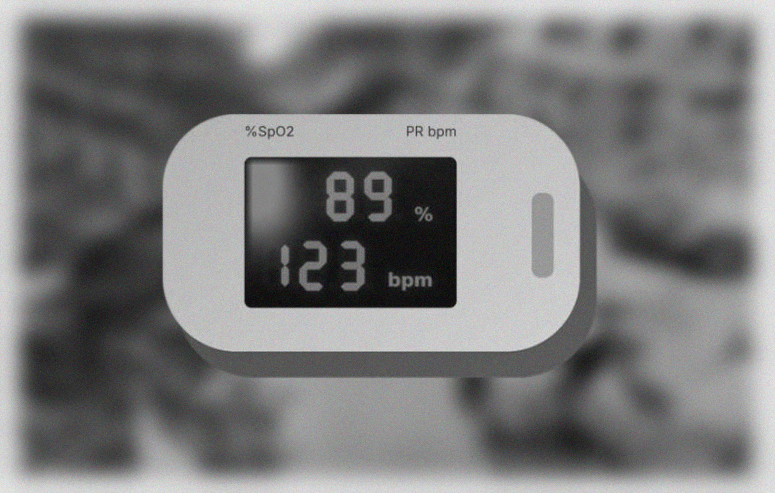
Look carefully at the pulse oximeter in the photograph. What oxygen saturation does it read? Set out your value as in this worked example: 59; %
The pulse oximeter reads 89; %
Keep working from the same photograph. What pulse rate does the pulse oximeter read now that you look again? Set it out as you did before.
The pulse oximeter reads 123; bpm
